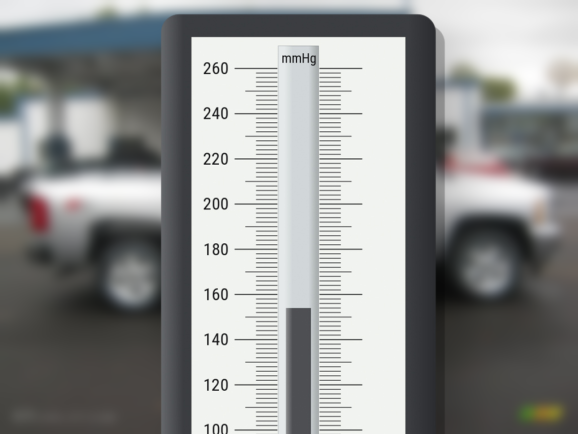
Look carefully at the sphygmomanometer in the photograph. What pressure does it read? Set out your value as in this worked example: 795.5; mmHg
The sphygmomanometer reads 154; mmHg
